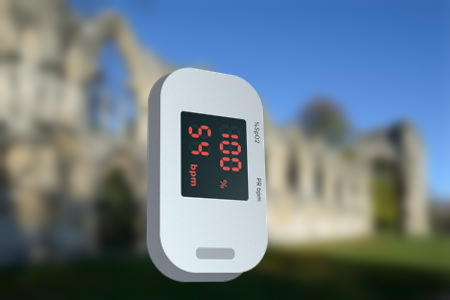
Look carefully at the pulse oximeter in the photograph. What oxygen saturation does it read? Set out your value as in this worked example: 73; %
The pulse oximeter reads 100; %
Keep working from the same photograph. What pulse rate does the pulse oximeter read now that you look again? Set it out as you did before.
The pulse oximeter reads 54; bpm
